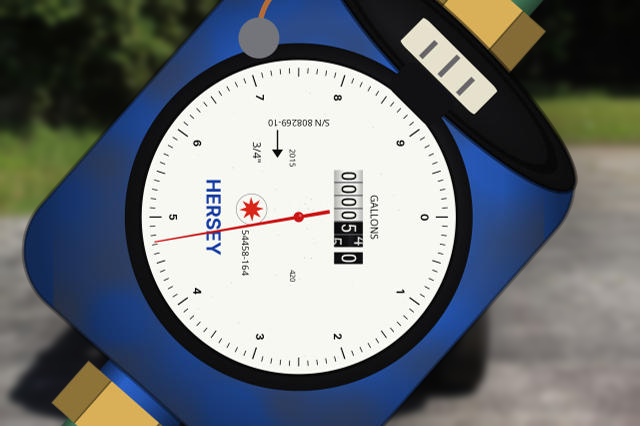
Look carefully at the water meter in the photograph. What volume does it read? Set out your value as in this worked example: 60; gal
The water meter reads 544.7; gal
